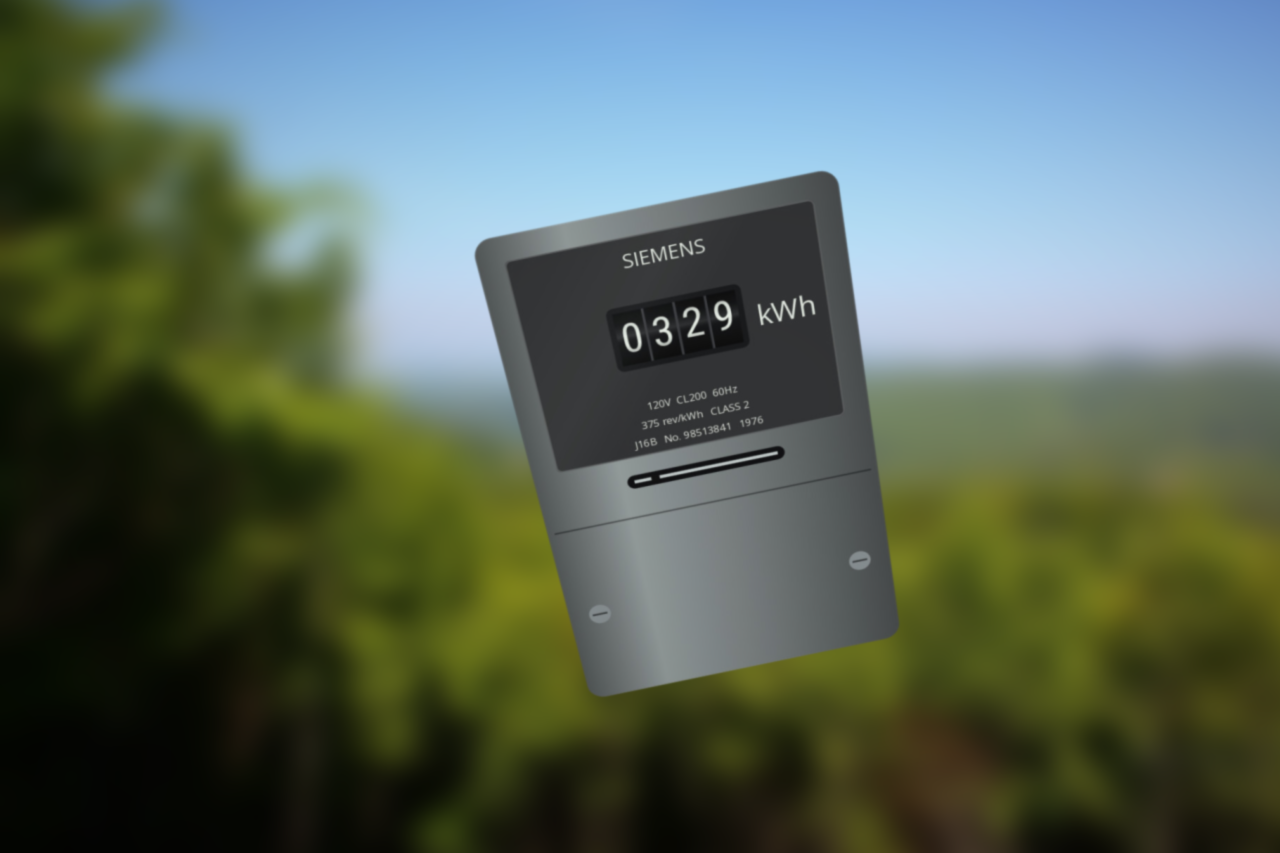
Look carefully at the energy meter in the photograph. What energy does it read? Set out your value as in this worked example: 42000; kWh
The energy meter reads 329; kWh
